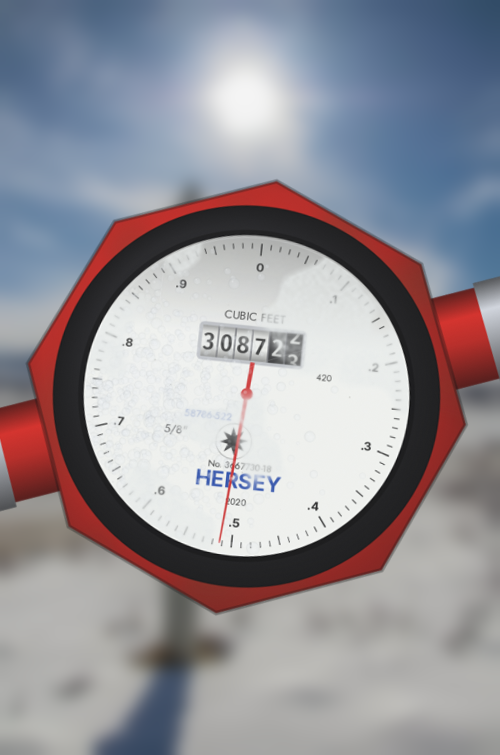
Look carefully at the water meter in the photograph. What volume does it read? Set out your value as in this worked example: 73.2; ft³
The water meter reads 308722.51; ft³
